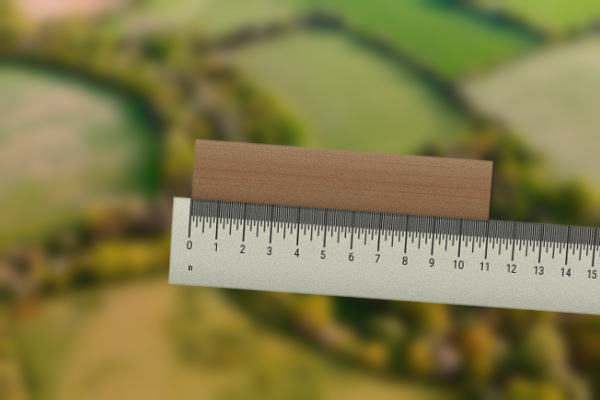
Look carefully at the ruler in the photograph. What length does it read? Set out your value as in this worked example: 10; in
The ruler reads 11; in
